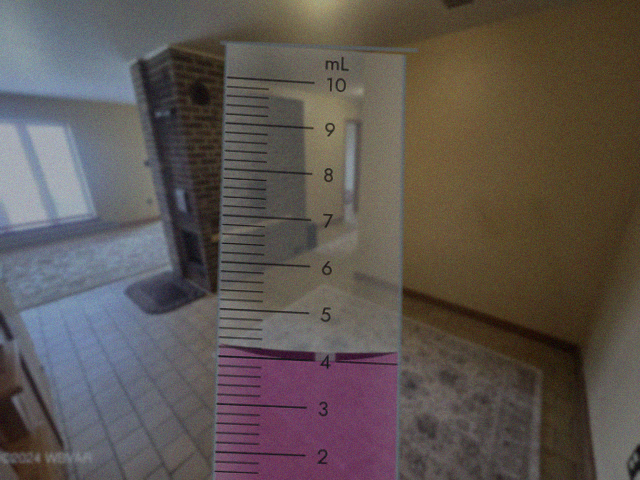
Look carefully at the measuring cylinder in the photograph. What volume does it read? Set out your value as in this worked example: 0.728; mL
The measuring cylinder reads 4; mL
